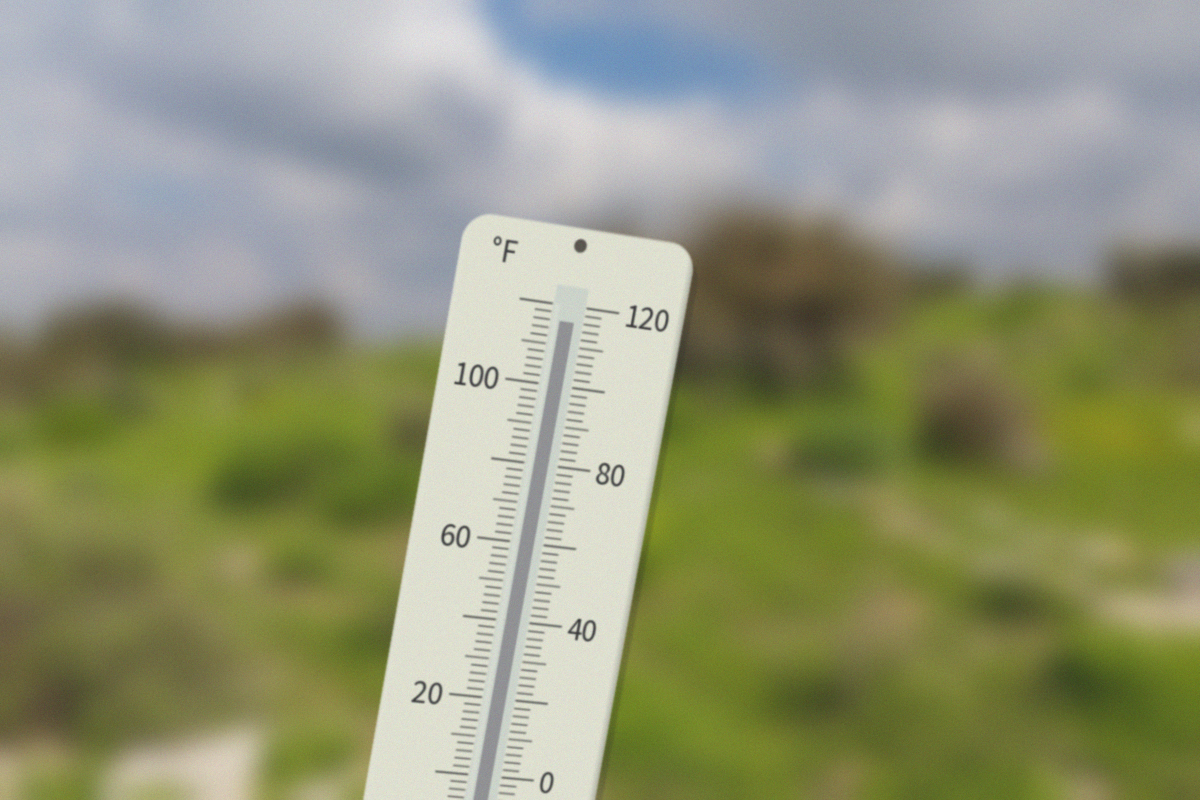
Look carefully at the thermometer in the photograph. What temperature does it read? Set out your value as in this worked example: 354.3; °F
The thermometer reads 116; °F
